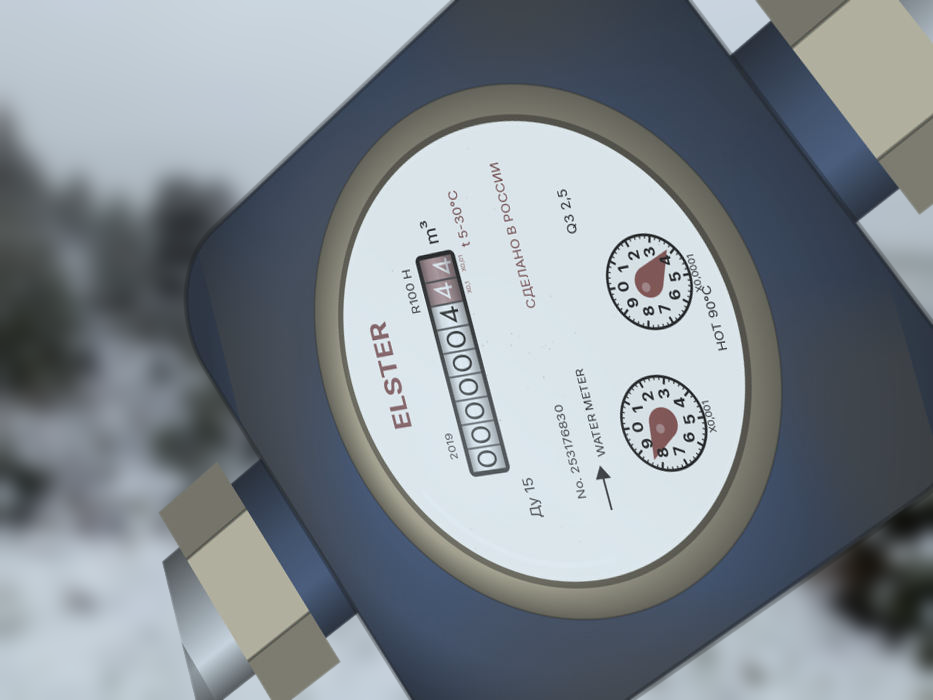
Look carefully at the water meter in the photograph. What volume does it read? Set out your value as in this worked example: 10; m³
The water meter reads 4.4383; m³
